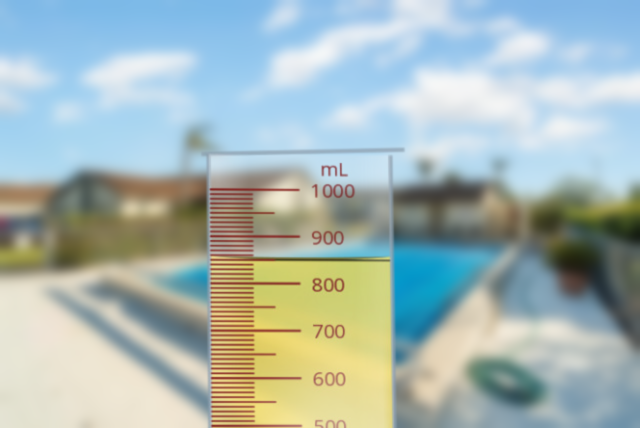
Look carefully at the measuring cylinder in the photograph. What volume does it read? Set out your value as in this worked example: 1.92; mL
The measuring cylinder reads 850; mL
